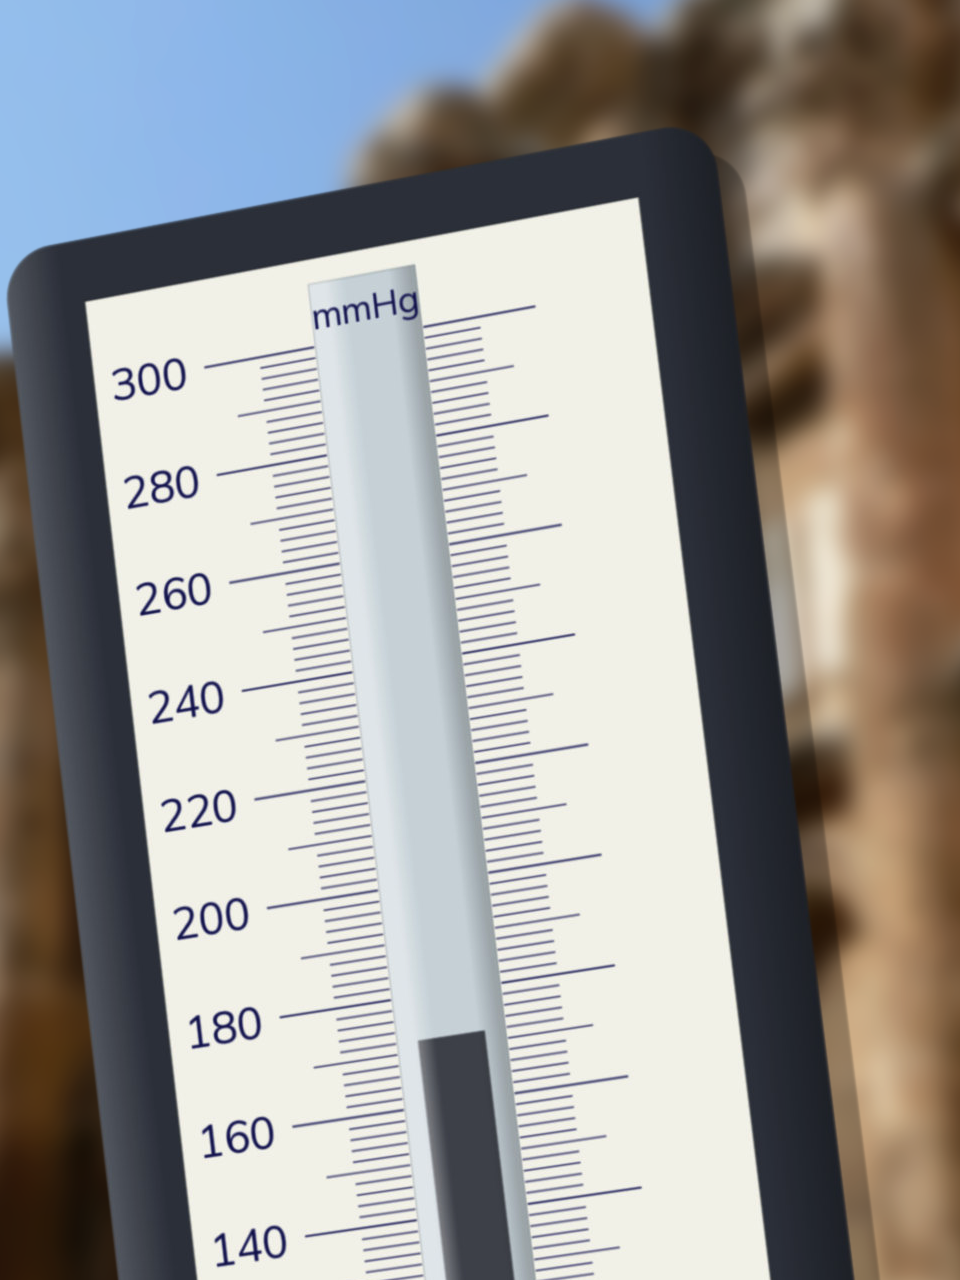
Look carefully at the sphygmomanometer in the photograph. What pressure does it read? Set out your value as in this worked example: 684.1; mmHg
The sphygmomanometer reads 172; mmHg
